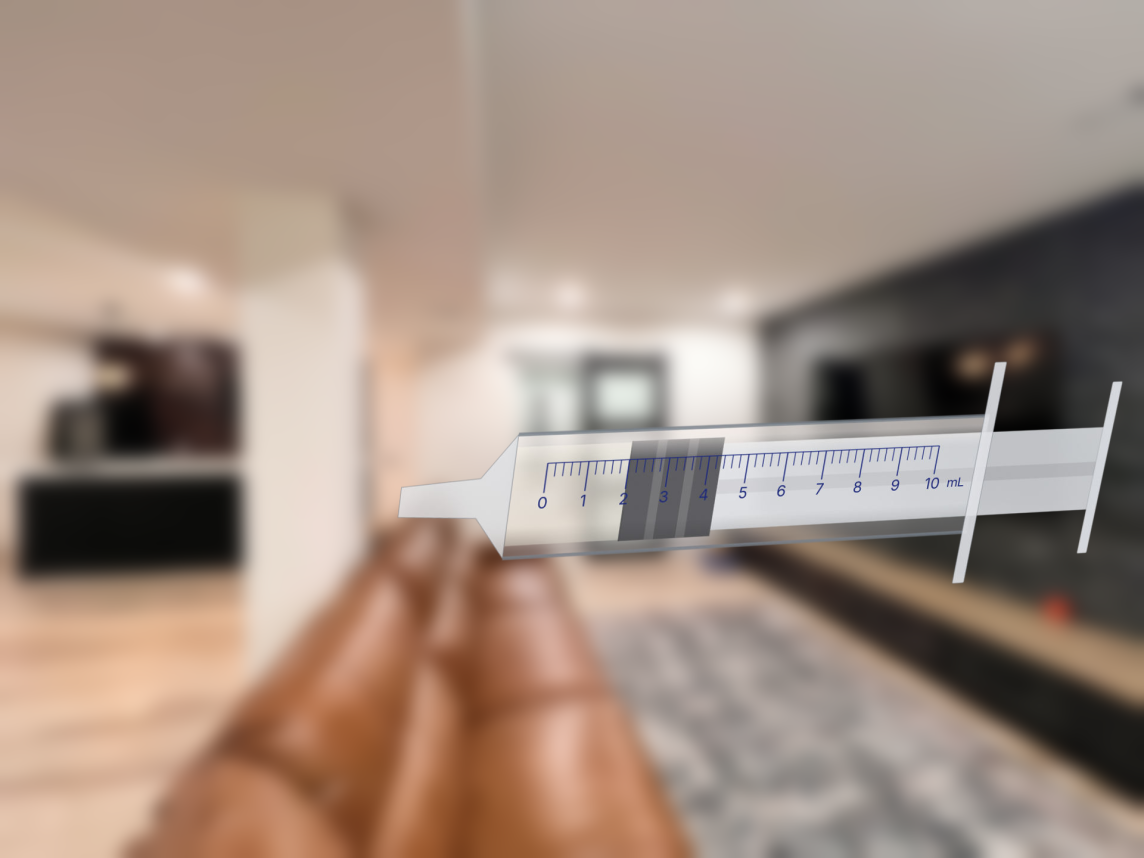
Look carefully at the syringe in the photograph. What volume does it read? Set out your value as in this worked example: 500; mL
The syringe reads 2; mL
